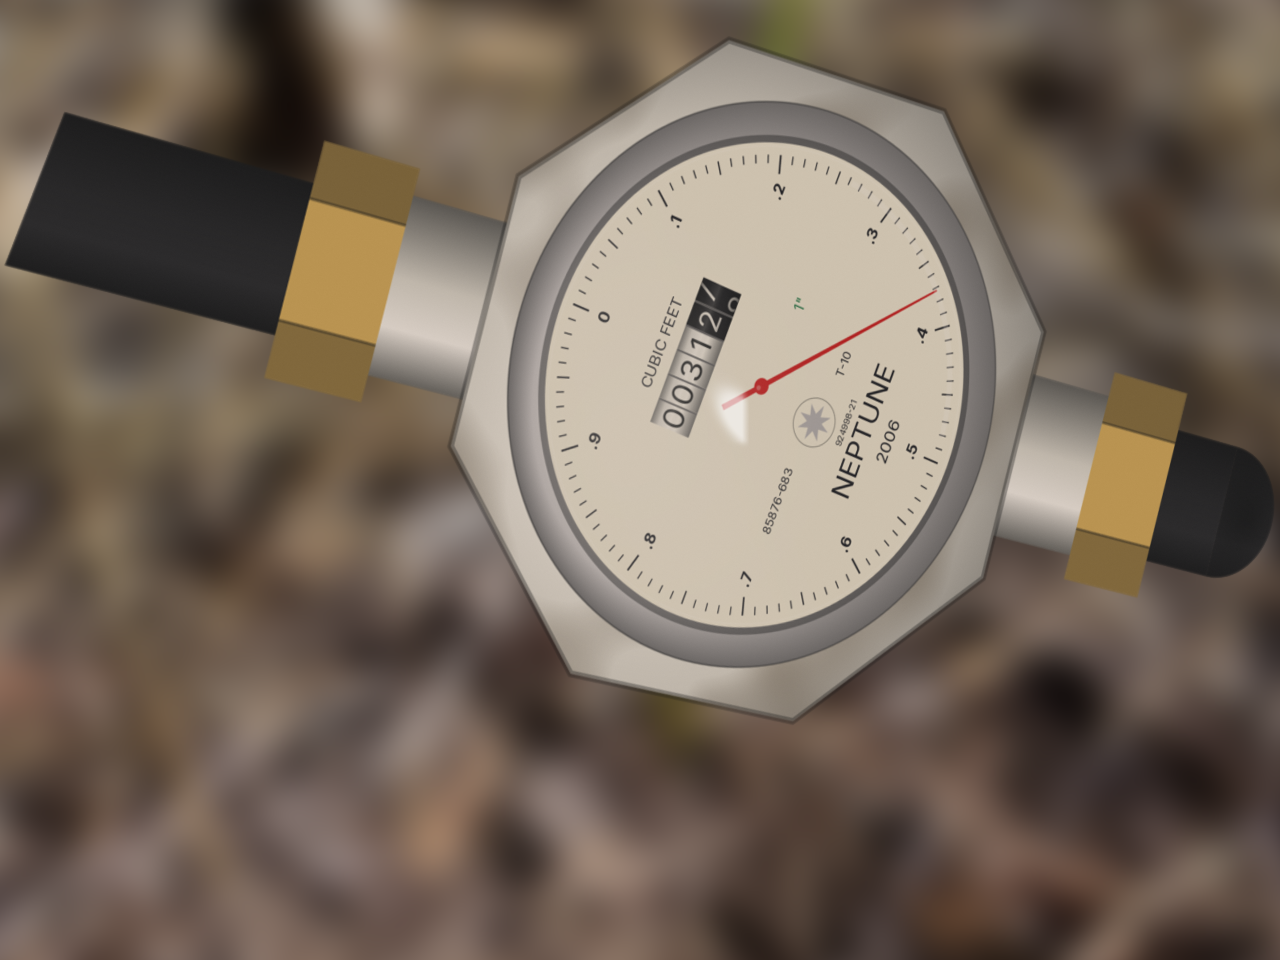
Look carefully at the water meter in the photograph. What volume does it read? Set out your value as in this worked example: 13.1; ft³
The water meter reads 3127.37; ft³
